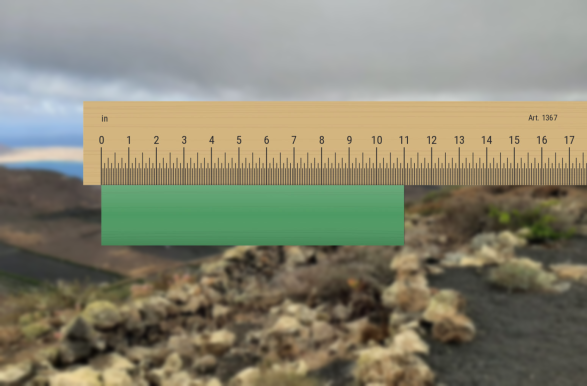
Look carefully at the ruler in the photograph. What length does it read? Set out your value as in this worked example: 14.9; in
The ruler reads 11; in
